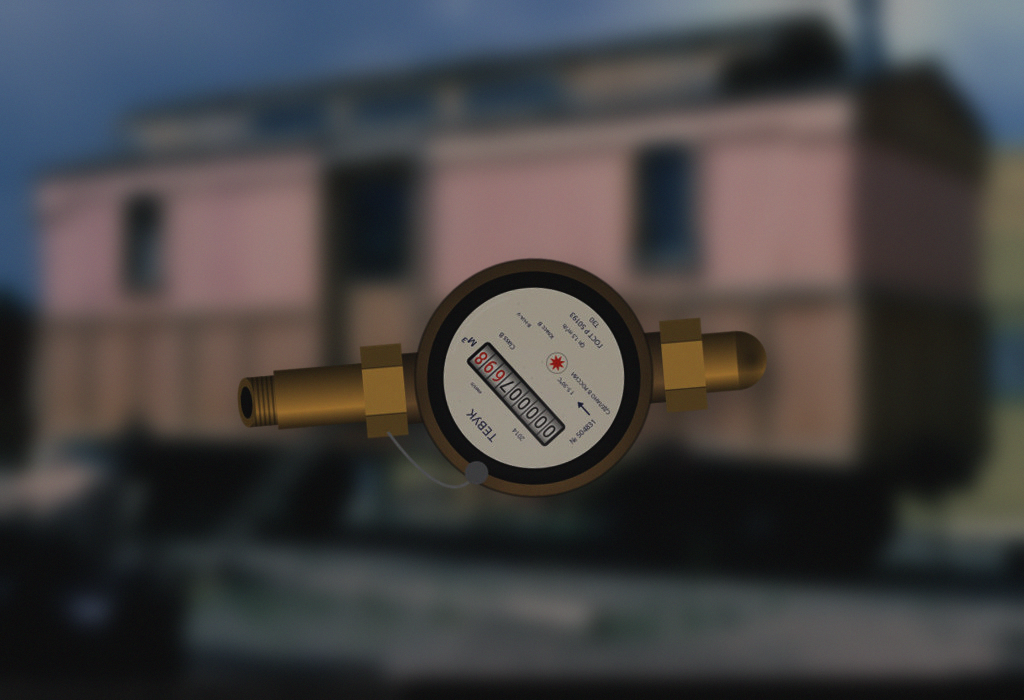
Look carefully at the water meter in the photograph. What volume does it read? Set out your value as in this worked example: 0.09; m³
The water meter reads 7.698; m³
